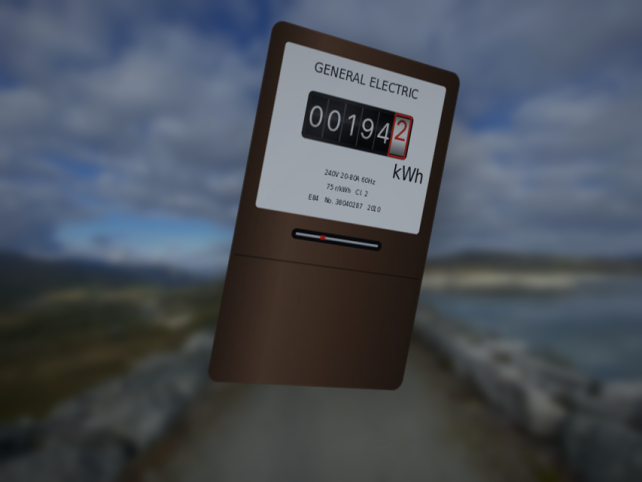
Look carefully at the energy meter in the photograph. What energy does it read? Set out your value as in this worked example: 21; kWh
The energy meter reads 194.2; kWh
